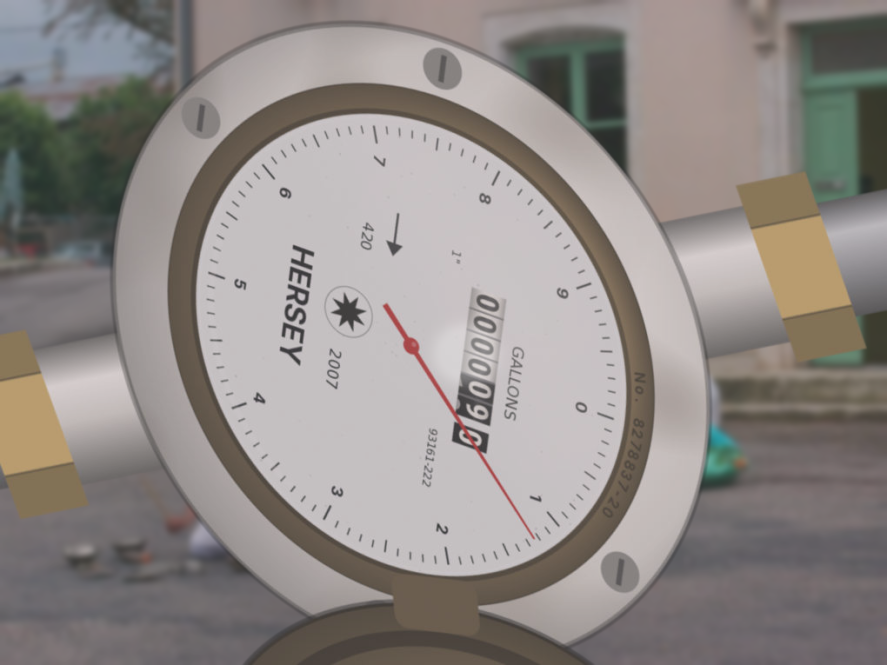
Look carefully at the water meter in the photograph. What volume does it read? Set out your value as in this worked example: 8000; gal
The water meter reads 91.2; gal
